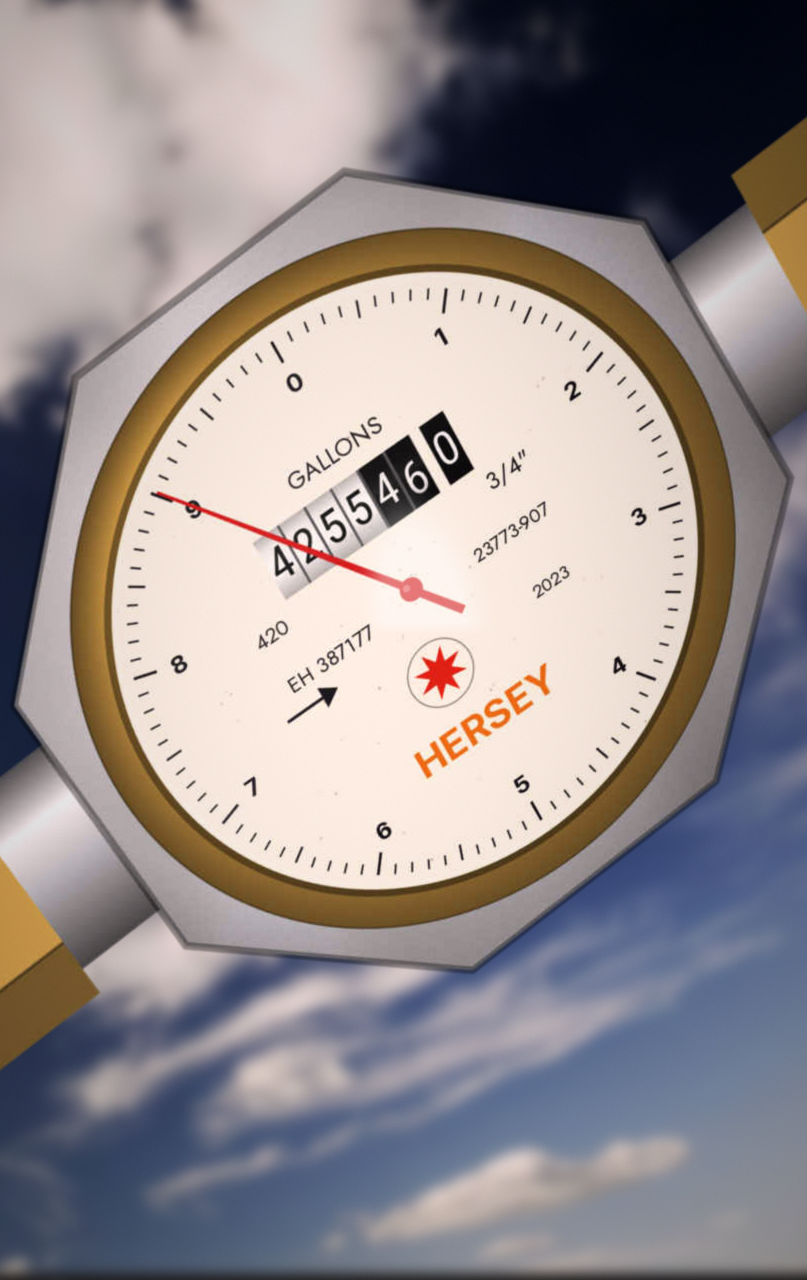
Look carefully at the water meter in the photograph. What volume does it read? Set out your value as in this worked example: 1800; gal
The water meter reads 4255459.0; gal
